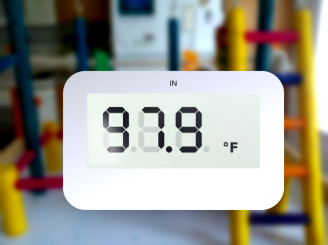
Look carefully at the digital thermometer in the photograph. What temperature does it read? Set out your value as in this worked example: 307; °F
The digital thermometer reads 97.9; °F
